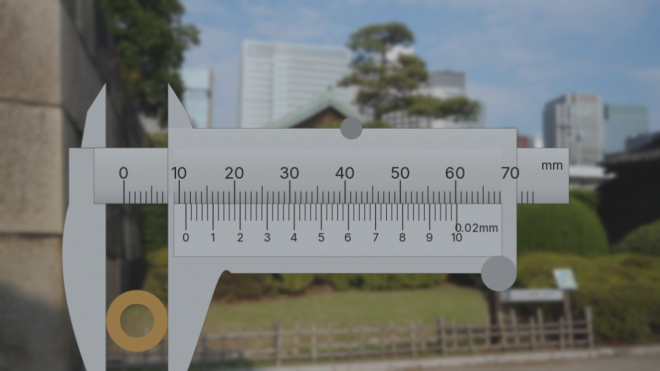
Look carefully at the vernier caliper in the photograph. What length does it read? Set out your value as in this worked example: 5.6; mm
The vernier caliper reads 11.2; mm
